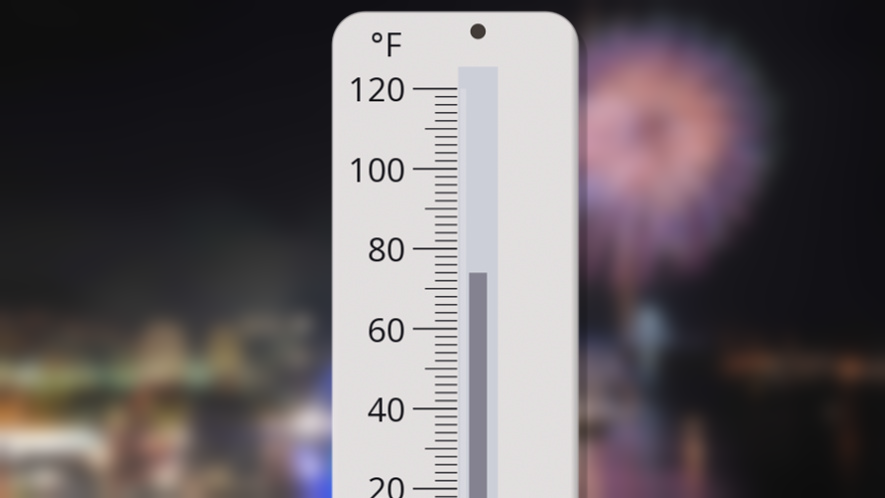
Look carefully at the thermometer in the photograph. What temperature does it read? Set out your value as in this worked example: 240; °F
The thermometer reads 74; °F
